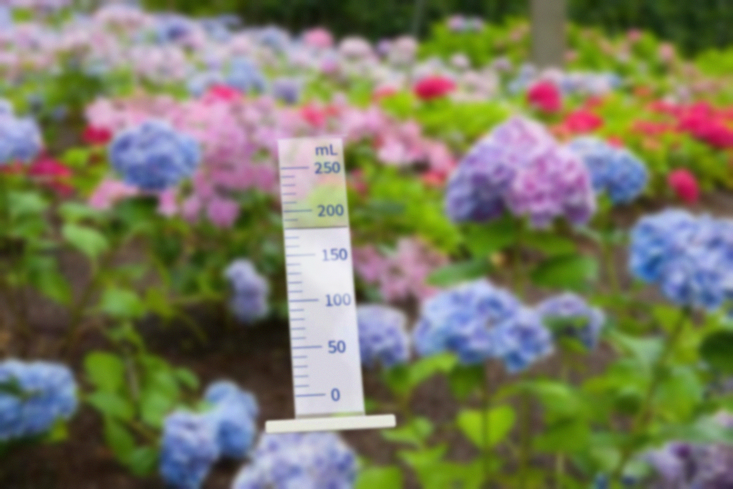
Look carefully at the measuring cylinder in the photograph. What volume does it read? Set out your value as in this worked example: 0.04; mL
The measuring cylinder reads 180; mL
